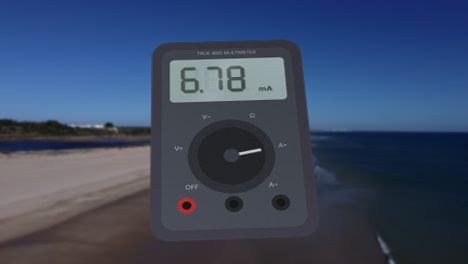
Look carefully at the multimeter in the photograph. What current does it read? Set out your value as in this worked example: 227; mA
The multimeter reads 6.78; mA
